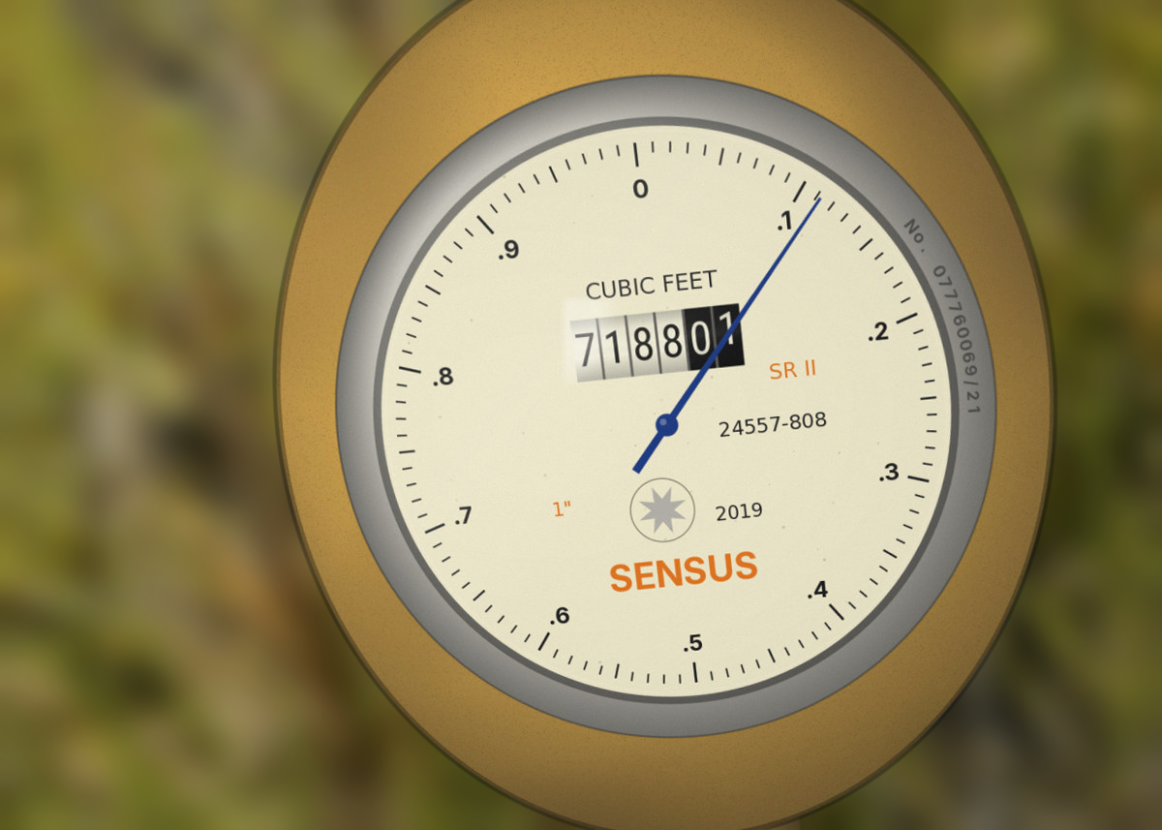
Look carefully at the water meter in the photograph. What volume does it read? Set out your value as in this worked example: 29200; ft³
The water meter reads 718801.11; ft³
